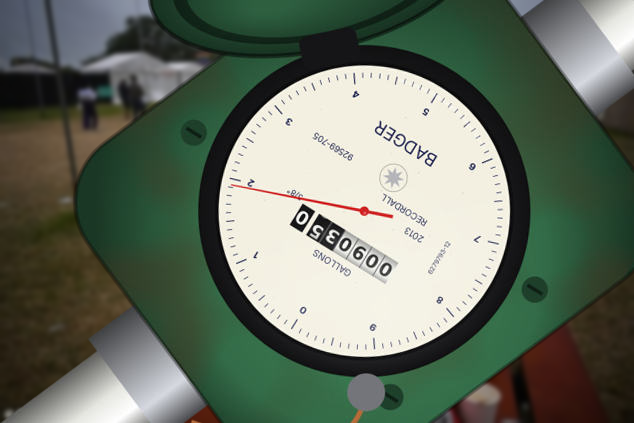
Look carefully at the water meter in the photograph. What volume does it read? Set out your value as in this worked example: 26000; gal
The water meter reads 90351.9; gal
